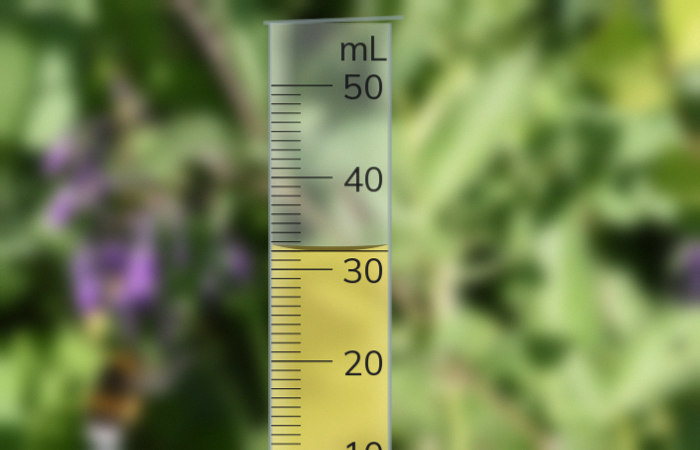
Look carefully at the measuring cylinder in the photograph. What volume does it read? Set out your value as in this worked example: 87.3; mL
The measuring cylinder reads 32; mL
